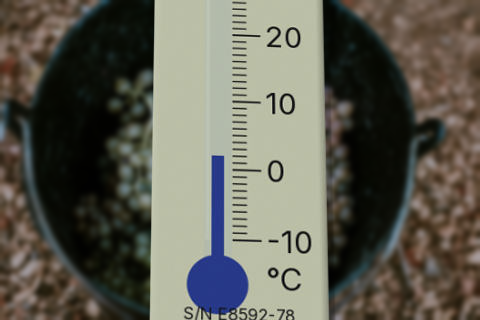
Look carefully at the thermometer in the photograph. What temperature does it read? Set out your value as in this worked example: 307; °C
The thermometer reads 2; °C
